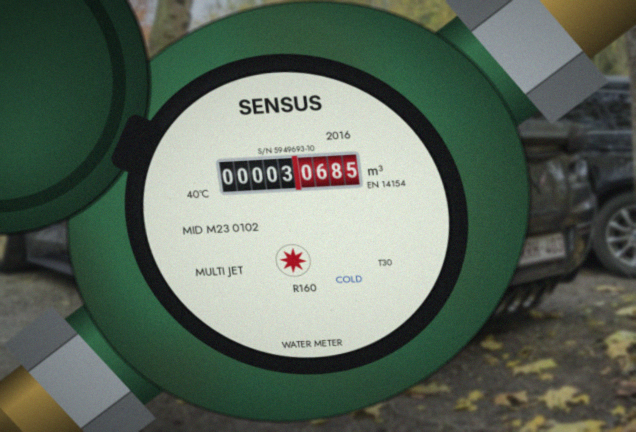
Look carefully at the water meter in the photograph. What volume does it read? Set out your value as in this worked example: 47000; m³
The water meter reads 3.0685; m³
